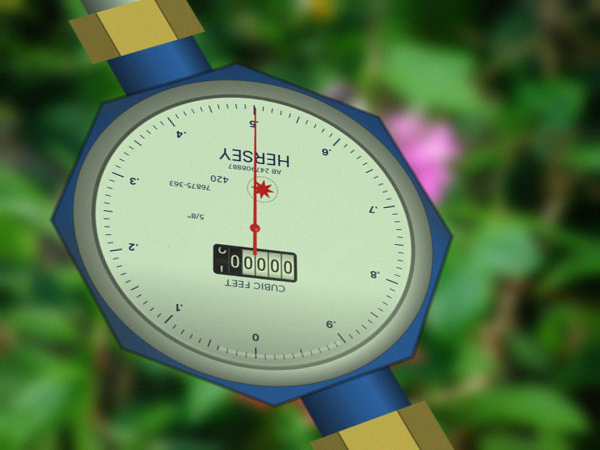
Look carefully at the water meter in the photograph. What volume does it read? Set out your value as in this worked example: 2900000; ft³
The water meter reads 1.50; ft³
